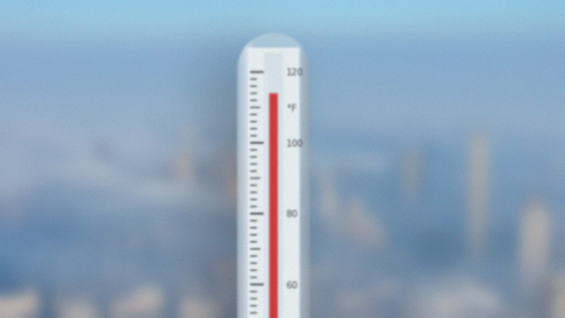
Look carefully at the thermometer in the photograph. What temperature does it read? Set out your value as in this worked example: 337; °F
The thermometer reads 114; °F
